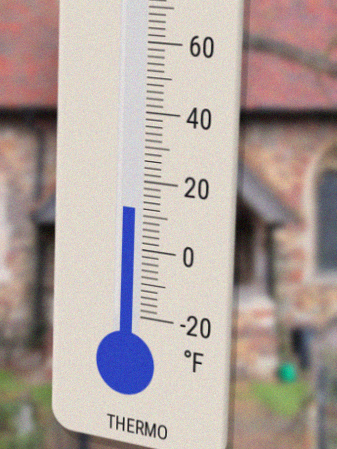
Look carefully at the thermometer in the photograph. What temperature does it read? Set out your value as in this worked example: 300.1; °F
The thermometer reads 12; °F
